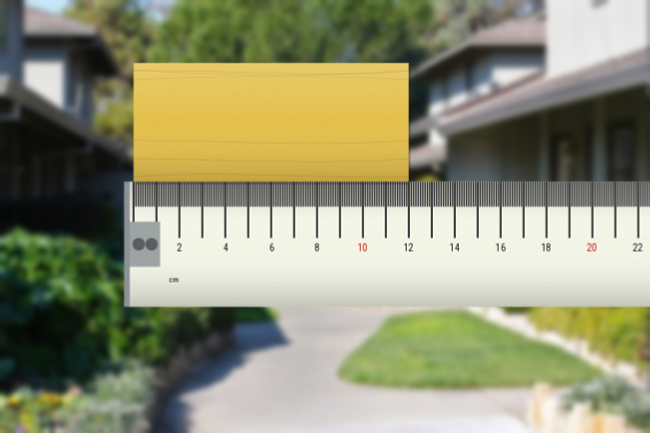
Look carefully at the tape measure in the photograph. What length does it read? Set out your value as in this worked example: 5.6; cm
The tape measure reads 12; cm
